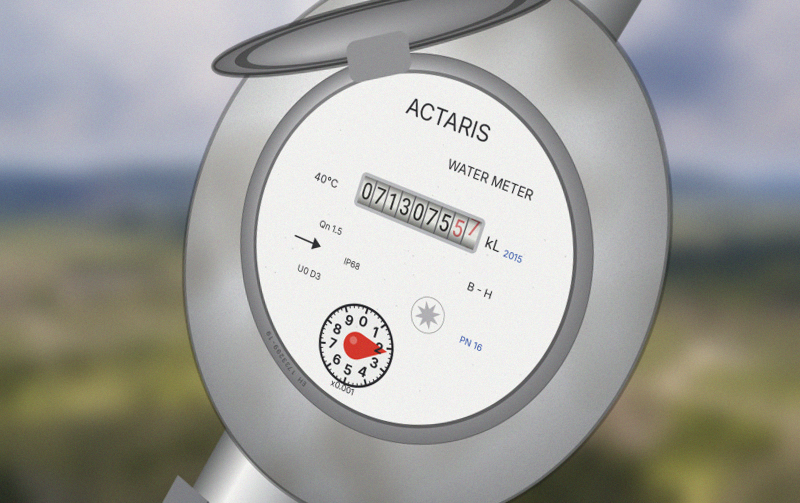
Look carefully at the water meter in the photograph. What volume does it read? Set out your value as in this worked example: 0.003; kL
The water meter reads 713075.572; kL
